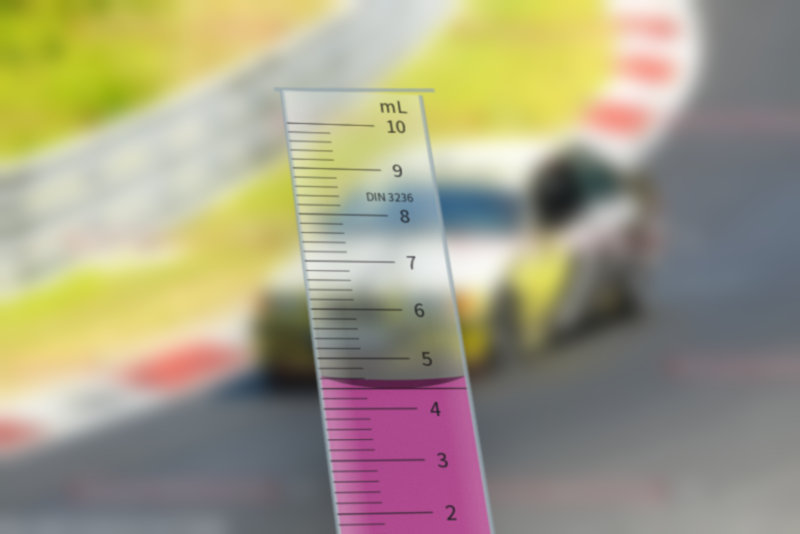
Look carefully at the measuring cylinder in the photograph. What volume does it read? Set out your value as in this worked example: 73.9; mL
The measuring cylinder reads 4.4; mL
